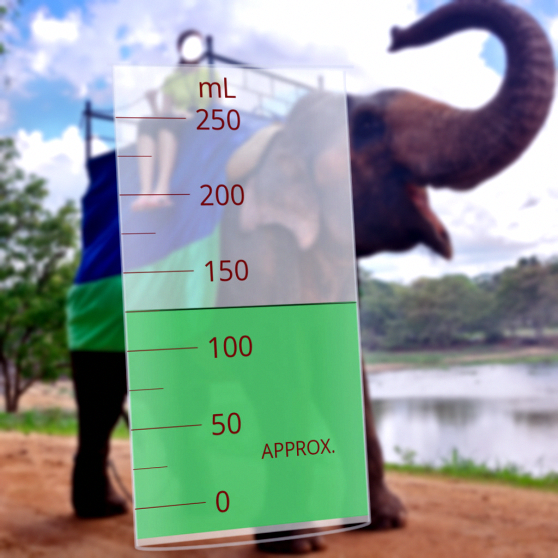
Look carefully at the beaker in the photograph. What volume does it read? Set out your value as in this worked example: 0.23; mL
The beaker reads 125; mL
